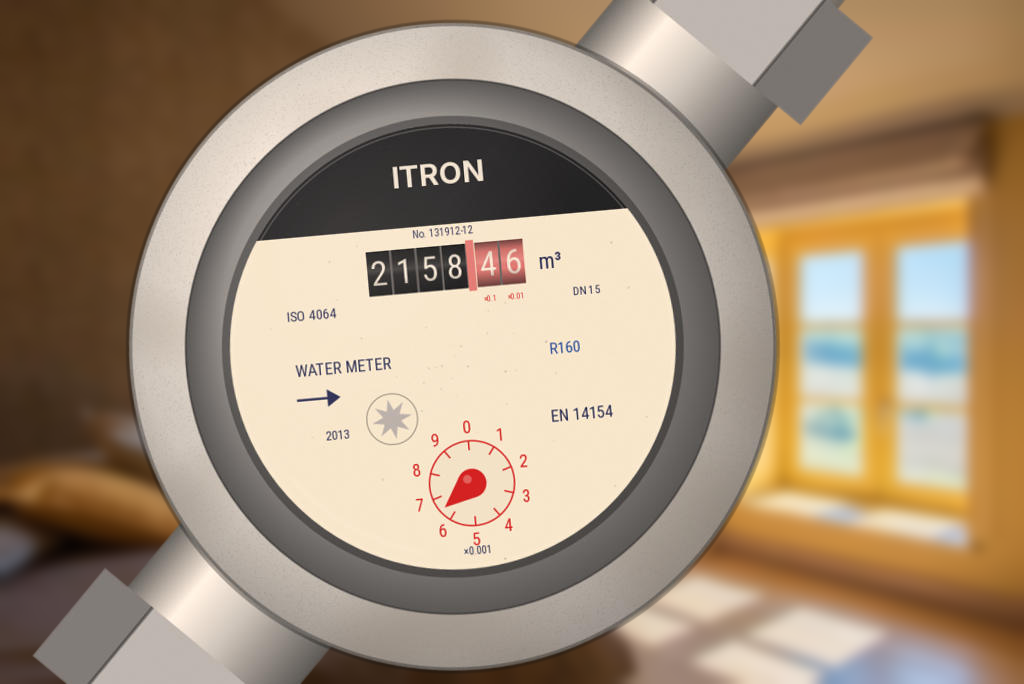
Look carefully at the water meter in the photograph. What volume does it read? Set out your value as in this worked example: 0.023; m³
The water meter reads 2158.466; m³
